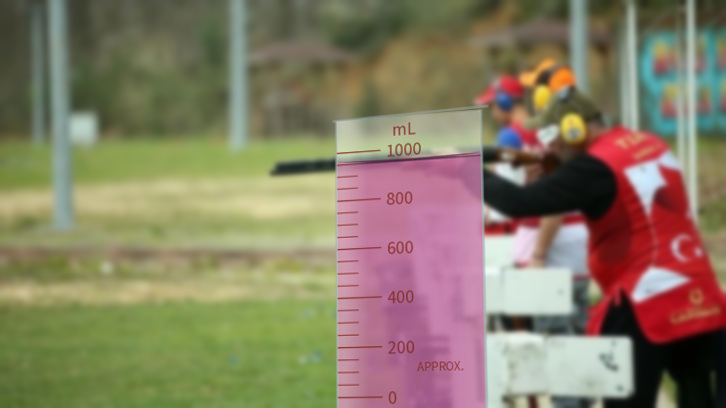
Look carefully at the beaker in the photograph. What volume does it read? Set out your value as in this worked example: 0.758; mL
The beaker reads 950; mL
